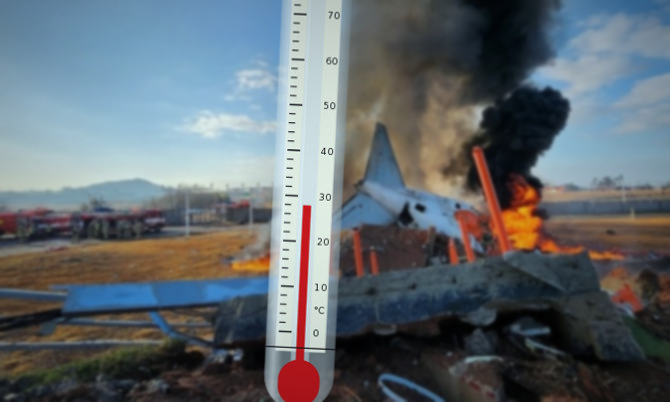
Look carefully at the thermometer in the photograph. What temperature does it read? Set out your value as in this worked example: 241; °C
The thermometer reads 28; °C
